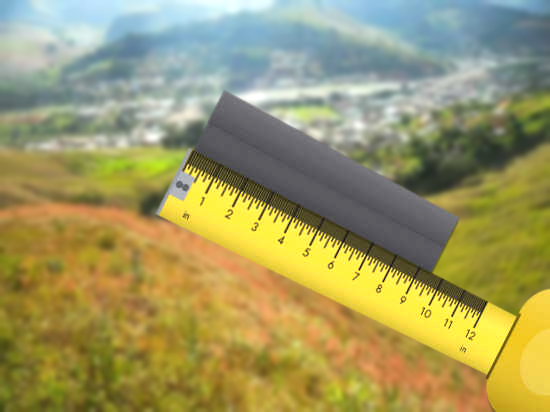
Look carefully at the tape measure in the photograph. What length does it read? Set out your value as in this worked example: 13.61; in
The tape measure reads 9.5; in
